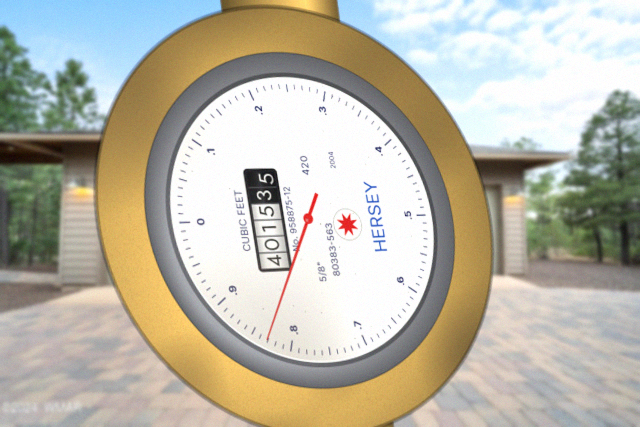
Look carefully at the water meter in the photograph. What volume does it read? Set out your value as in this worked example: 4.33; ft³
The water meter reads 401534.83; ft³
